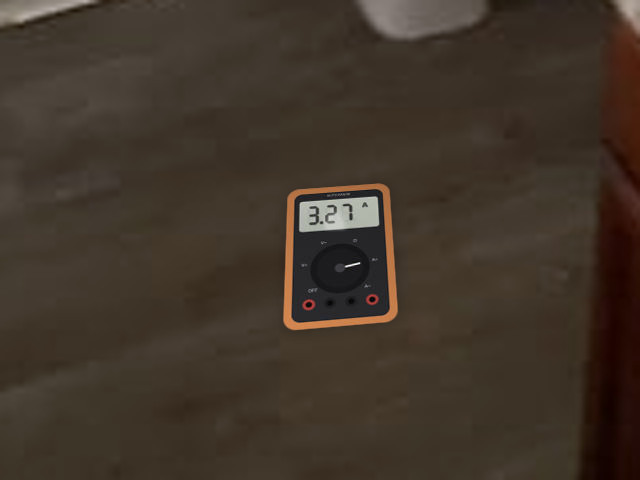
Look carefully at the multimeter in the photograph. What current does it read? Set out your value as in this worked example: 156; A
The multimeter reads 3.27; A
